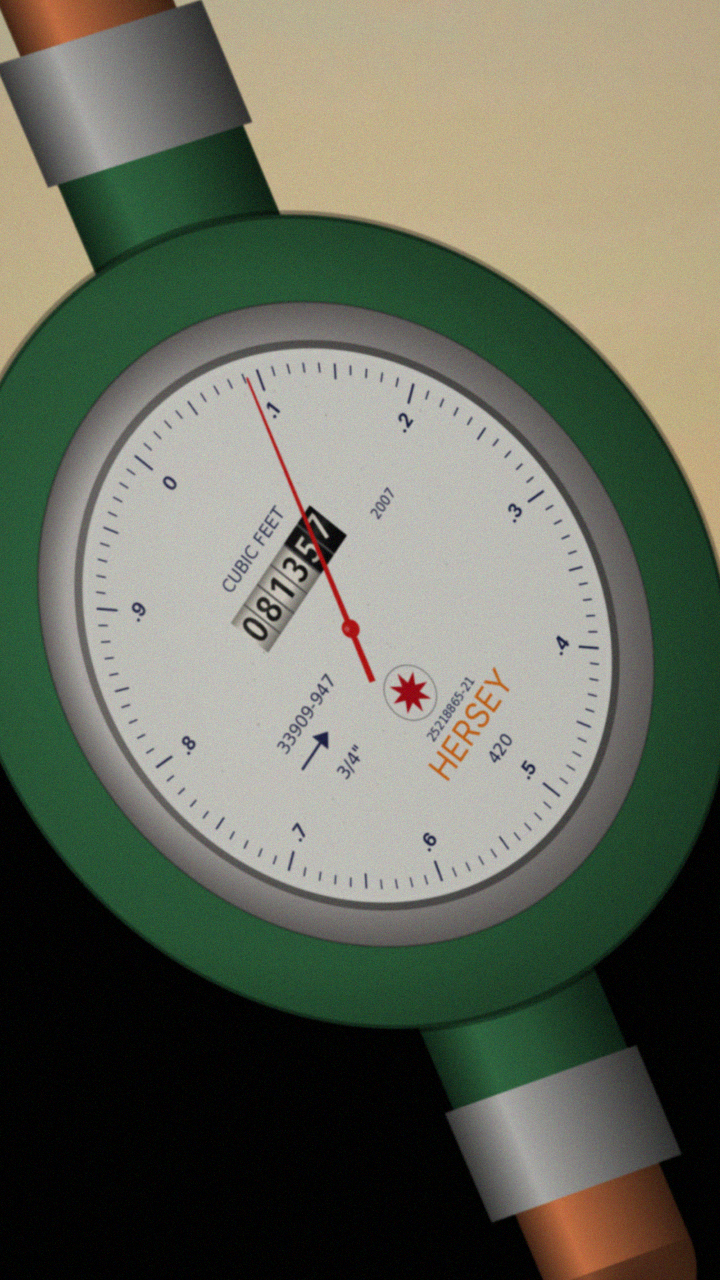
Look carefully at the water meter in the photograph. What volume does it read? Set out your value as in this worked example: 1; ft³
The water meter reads 81357.09; ft³
